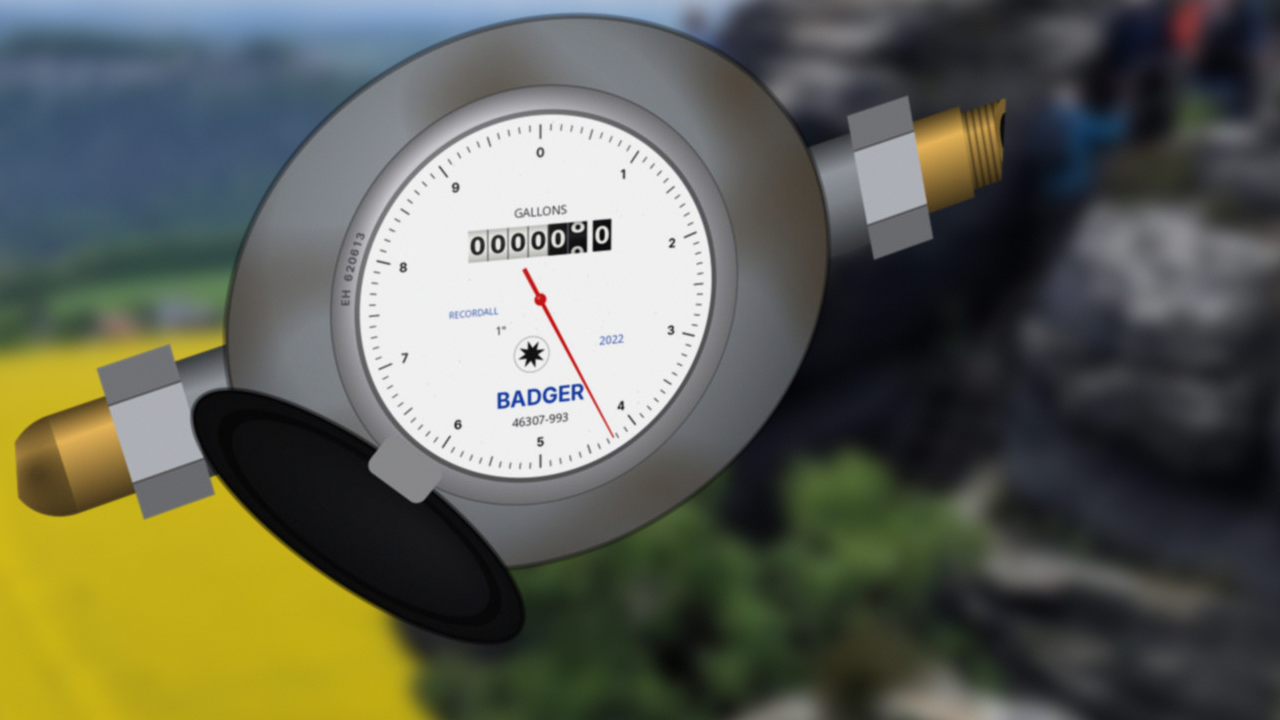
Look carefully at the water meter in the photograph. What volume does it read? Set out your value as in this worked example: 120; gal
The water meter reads 84.2; gal
